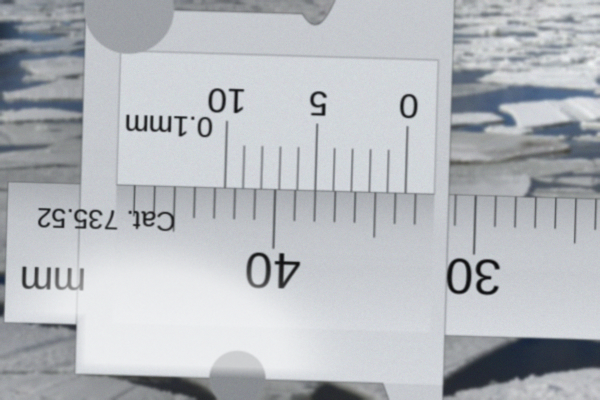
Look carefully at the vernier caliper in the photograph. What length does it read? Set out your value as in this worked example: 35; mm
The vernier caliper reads 33.5; mm
